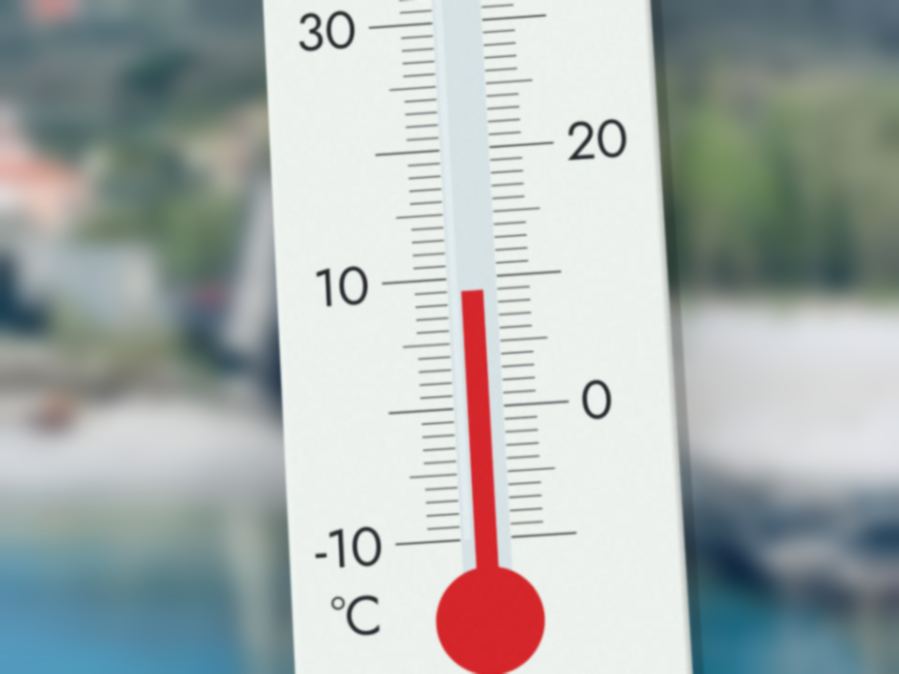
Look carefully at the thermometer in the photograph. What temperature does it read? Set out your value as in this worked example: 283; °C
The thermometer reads 9; °C
